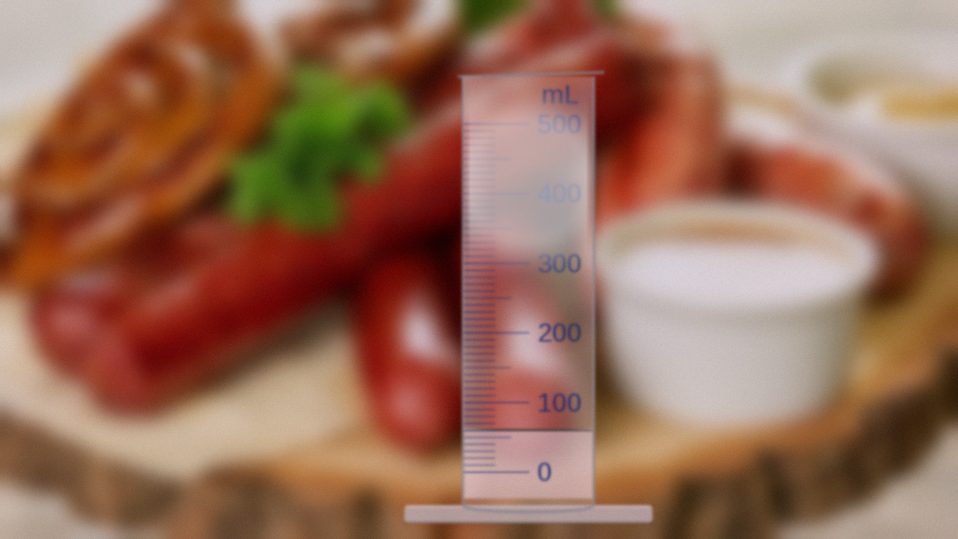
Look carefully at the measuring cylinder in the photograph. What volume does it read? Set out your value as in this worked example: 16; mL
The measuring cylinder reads 60; mL
